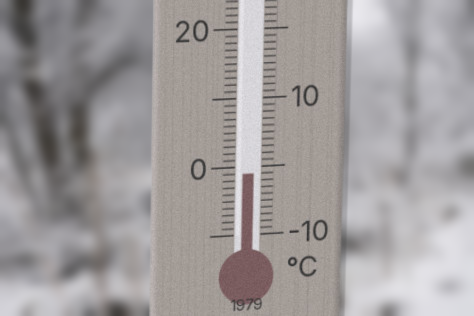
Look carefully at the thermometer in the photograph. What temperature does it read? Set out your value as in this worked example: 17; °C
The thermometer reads -1; °C
